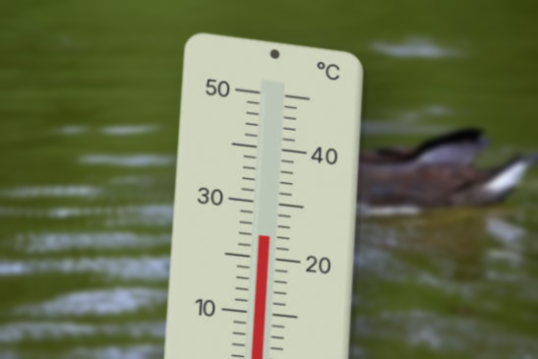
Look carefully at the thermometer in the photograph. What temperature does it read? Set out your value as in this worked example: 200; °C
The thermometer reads 24; °C
